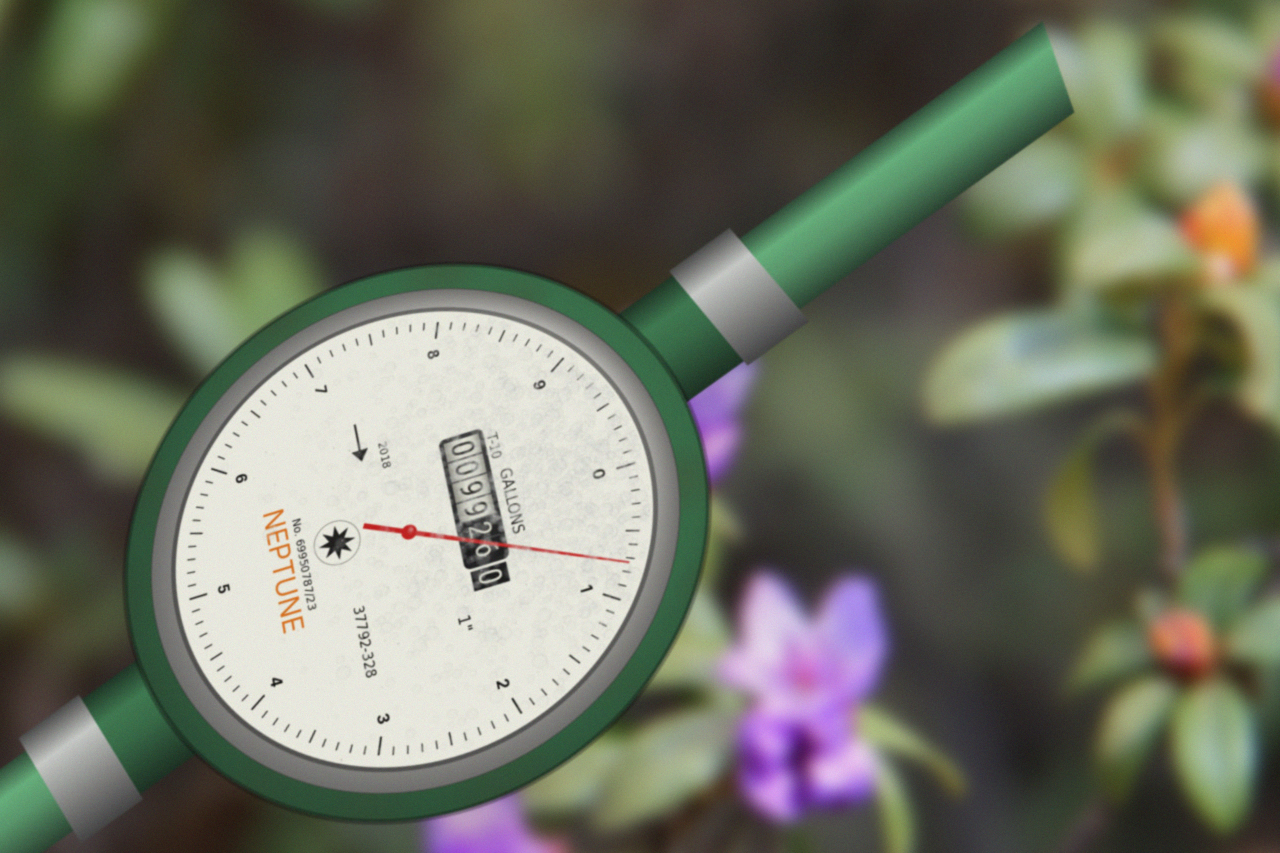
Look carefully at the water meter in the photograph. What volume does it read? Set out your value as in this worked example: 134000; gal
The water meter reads 99260.7; gal
